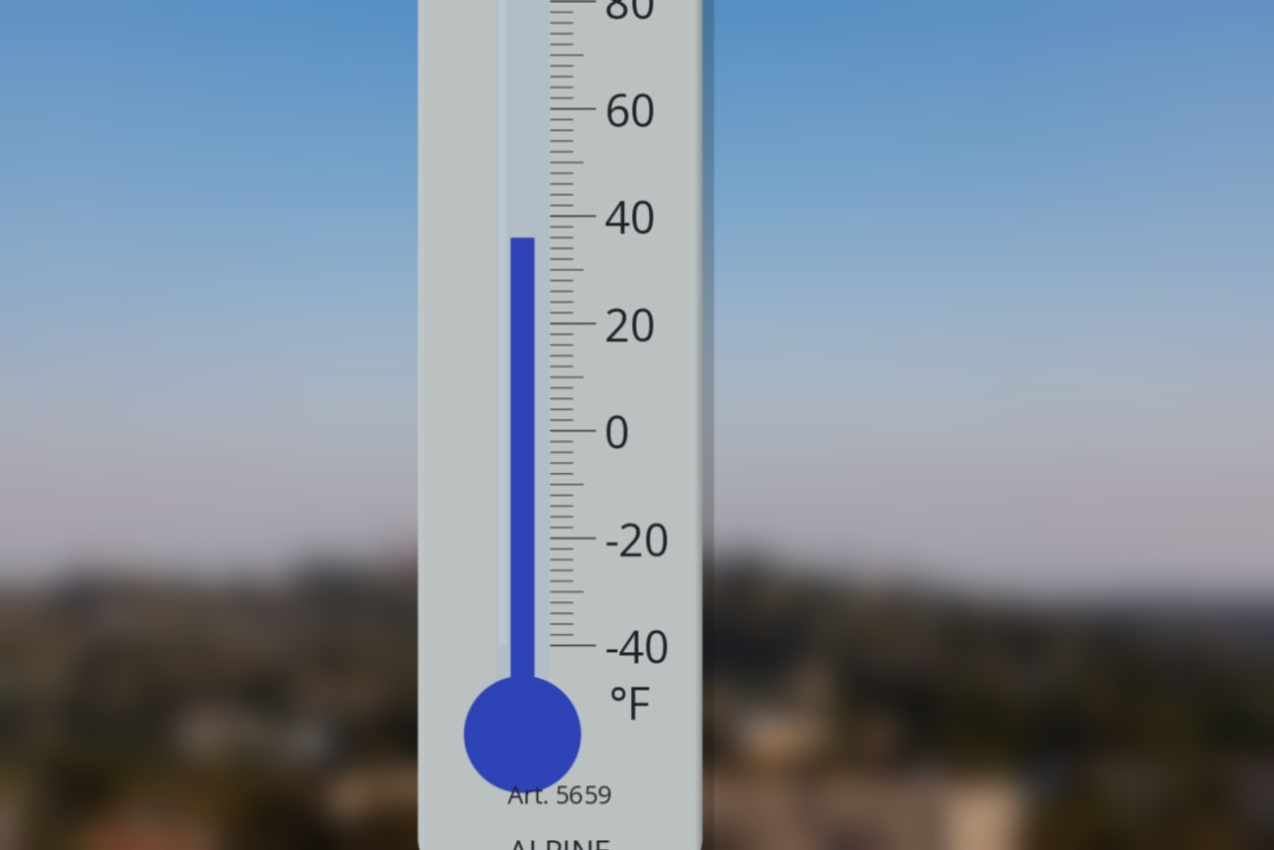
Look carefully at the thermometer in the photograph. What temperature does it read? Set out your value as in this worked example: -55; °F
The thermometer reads 36; °F
